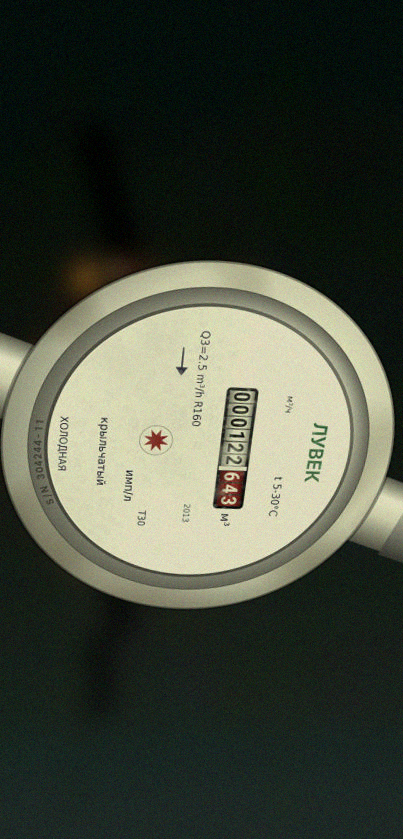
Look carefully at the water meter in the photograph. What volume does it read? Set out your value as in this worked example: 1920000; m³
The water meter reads 122.643; m³
